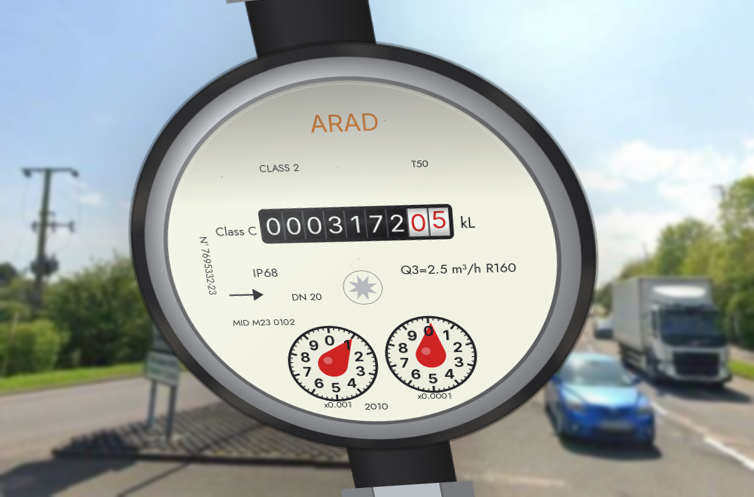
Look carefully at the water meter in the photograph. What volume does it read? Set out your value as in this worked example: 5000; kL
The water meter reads 3172.0510; kL
